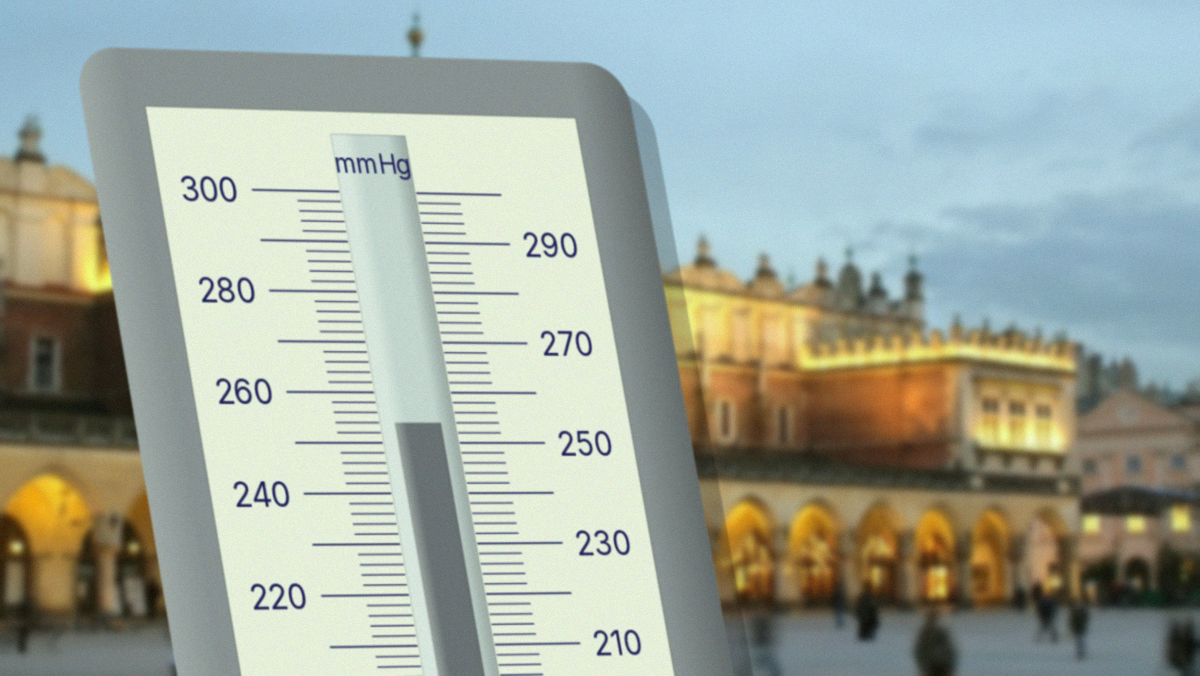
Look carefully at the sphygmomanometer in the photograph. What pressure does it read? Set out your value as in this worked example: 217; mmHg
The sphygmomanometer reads 254; mmHg
